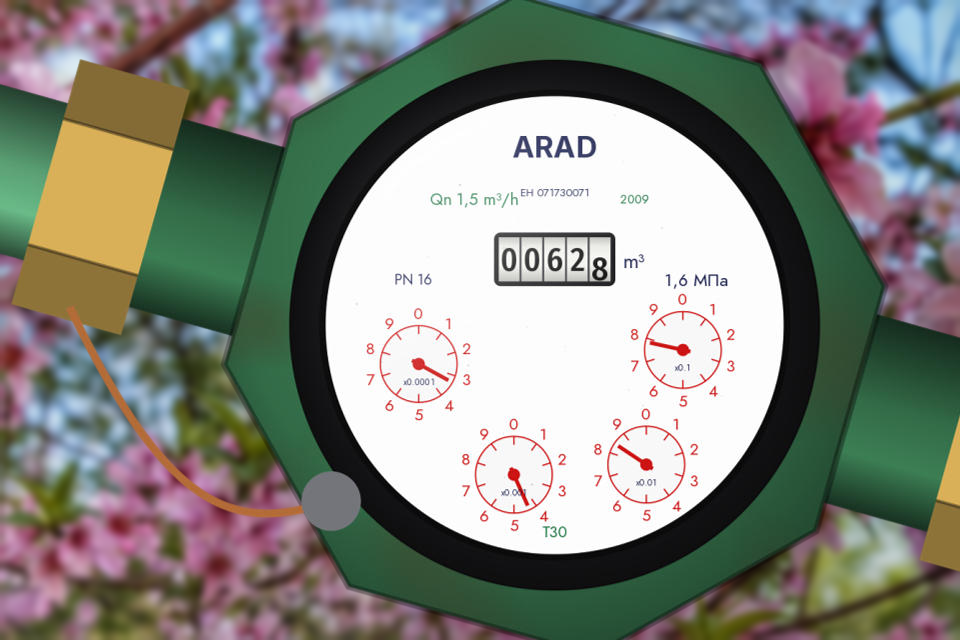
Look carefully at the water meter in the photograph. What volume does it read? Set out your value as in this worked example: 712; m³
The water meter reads 627.7843; m³
